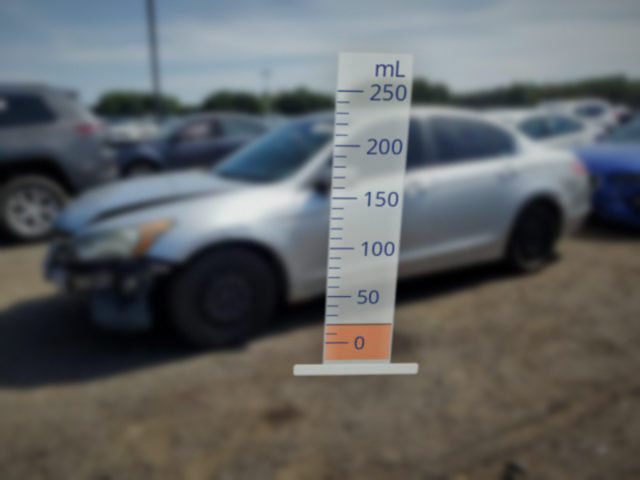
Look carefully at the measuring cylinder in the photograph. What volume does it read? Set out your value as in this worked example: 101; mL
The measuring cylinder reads 20; mL
